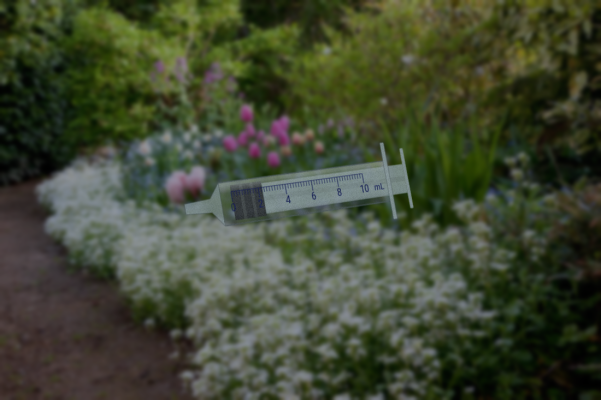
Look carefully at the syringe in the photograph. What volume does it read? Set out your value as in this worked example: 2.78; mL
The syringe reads 0; mL
